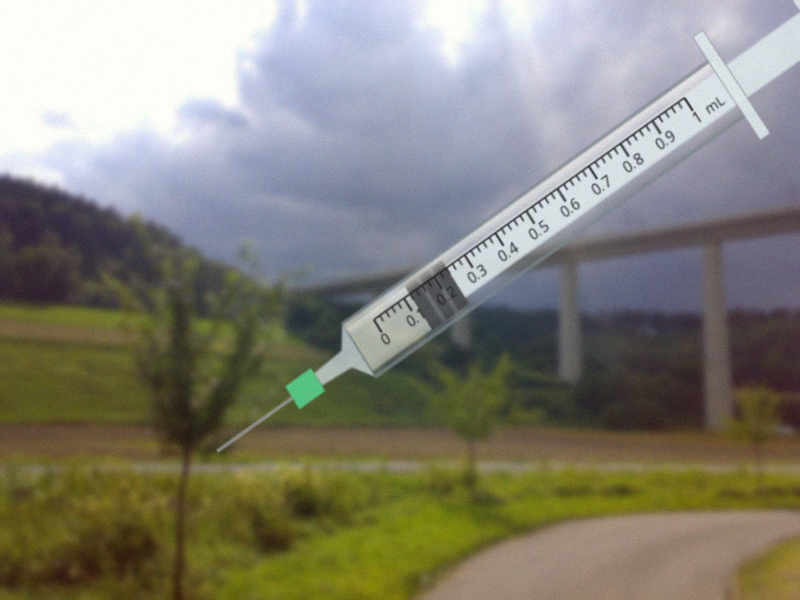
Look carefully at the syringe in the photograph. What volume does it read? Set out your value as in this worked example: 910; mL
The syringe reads 0.12; mL
